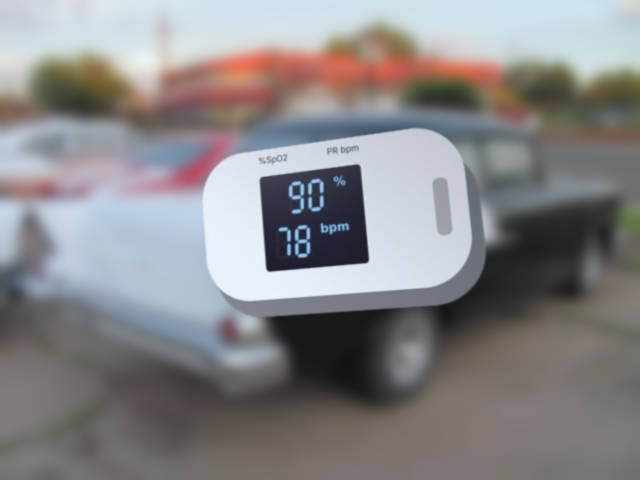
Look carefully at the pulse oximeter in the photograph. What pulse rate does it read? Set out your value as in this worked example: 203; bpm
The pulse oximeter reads 78; bpm
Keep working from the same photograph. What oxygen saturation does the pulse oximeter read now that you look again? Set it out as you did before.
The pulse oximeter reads 90; %
